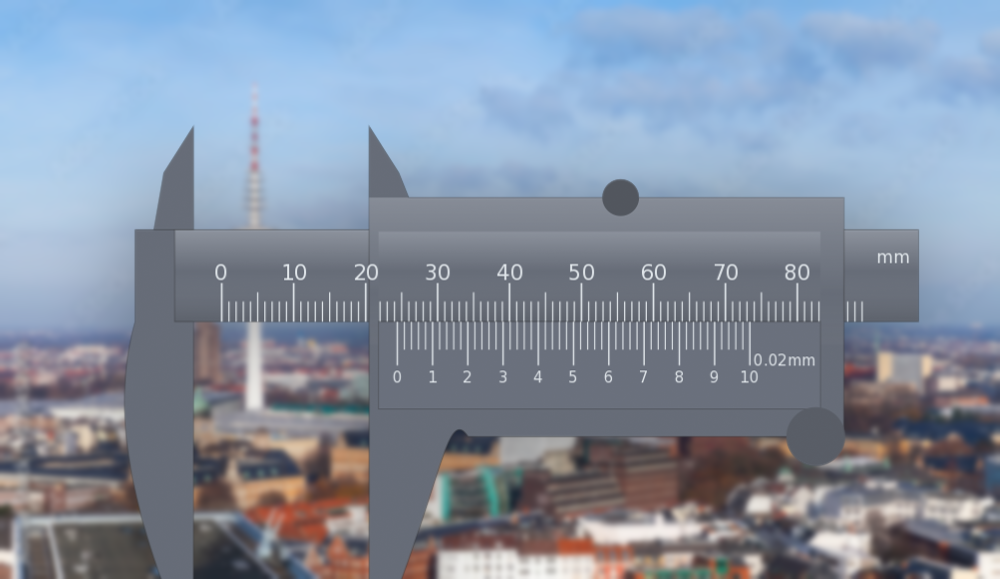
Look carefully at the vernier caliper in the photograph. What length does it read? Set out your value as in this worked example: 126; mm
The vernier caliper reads 24.4; mm
